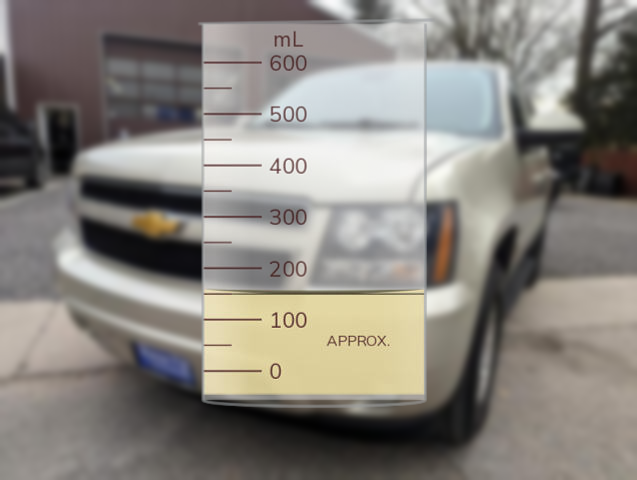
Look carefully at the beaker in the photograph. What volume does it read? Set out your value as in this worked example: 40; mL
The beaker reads 150; mL
